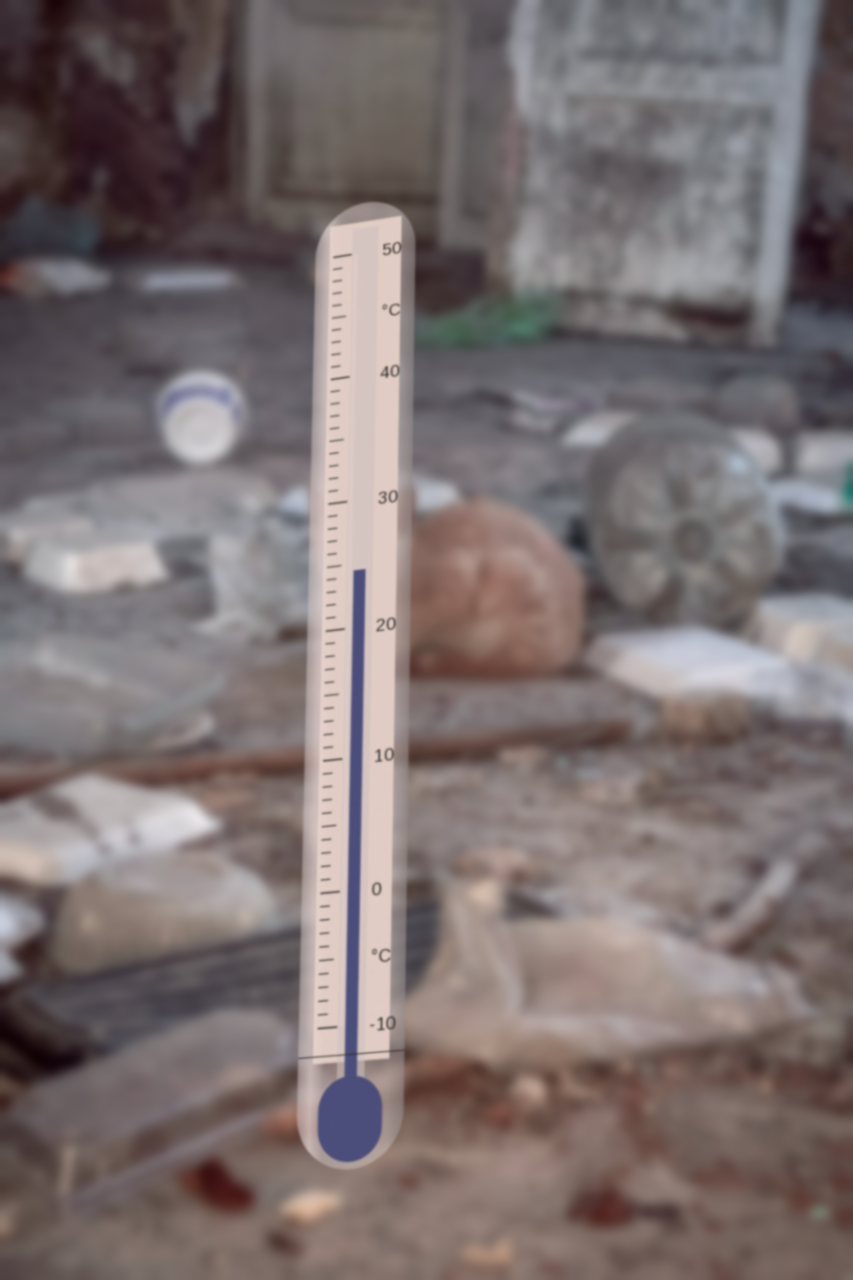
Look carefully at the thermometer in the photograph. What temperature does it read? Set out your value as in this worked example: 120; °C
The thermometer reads 24.5; °C
